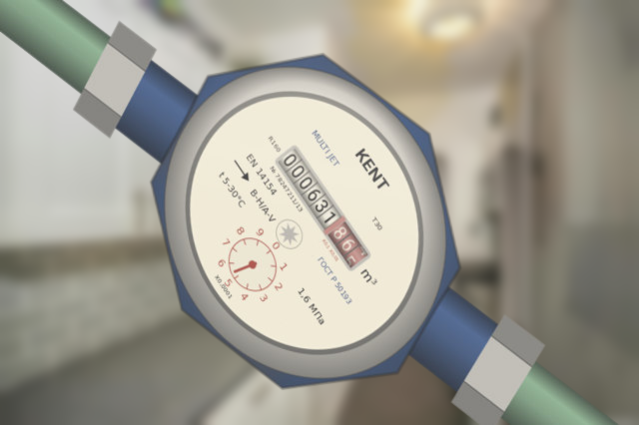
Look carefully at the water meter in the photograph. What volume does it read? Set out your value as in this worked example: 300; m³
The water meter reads 631.8645; m³
